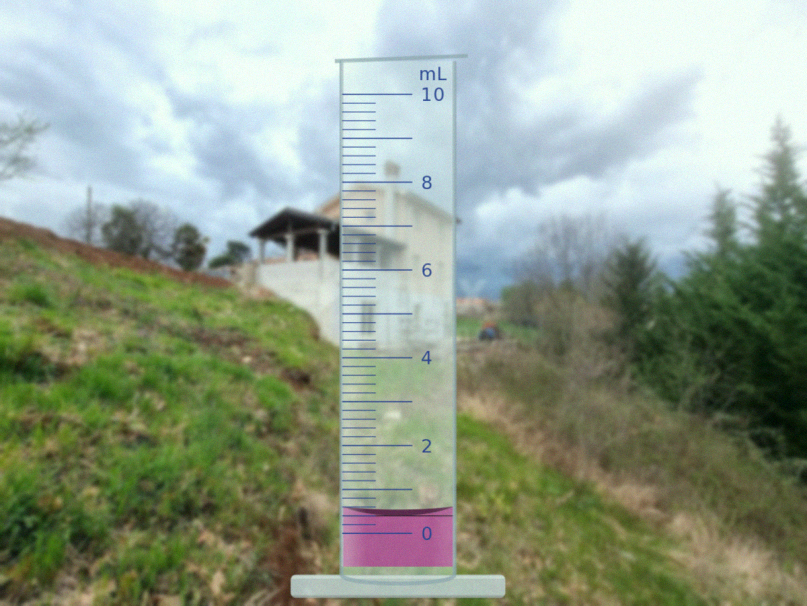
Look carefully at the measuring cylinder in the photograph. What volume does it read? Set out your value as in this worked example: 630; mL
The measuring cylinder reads 0.4; mL
